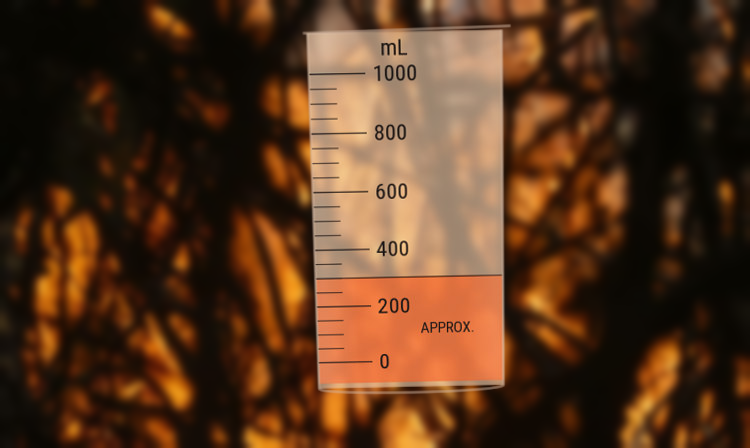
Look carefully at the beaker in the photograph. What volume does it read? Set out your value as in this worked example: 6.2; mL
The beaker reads 300; mL
